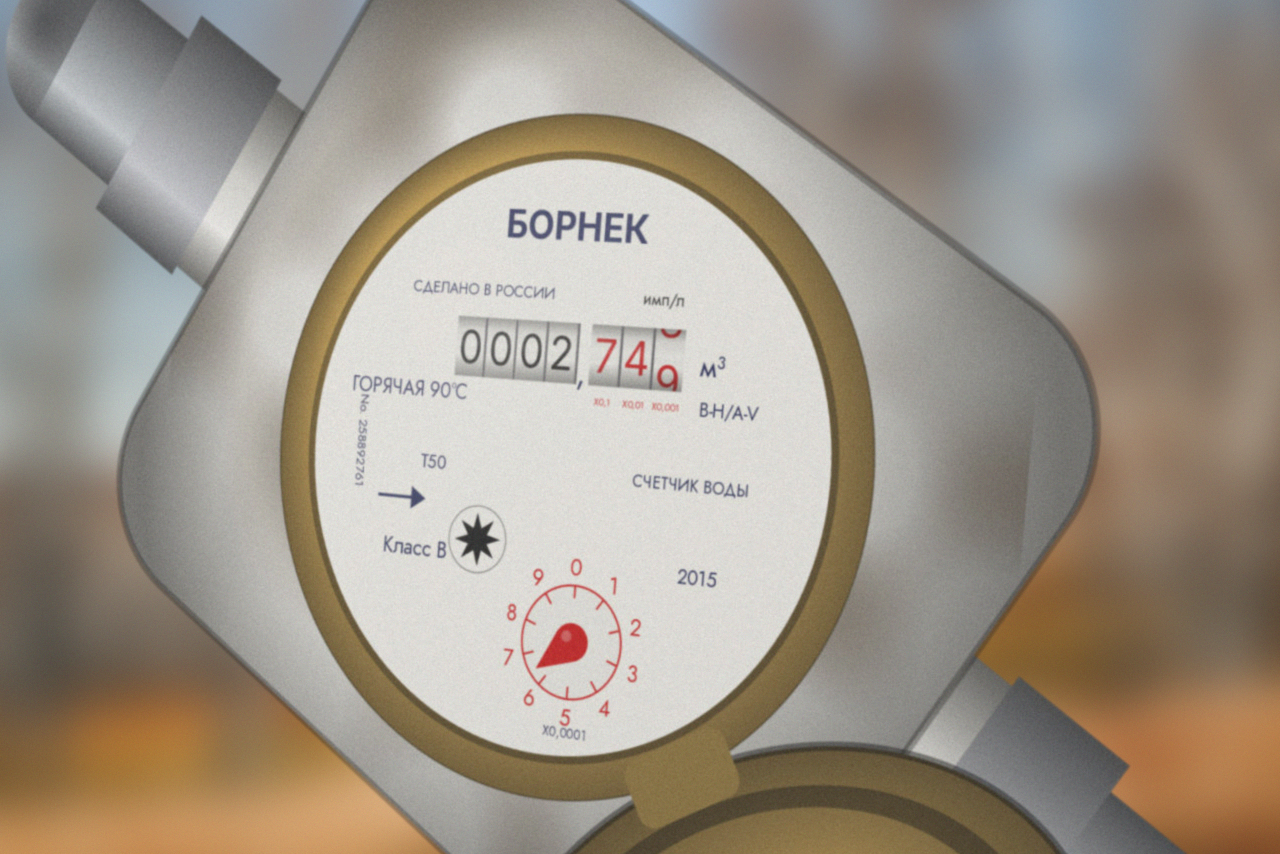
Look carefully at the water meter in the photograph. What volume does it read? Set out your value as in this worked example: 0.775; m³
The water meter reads 2.7486; m³
